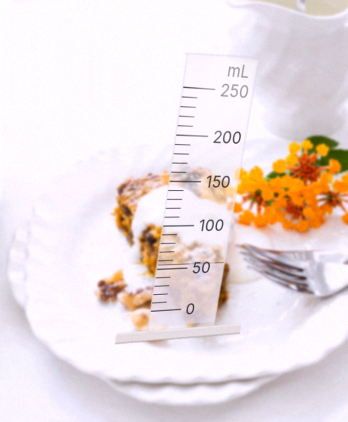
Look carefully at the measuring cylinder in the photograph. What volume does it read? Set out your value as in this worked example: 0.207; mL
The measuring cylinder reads 55; mL
